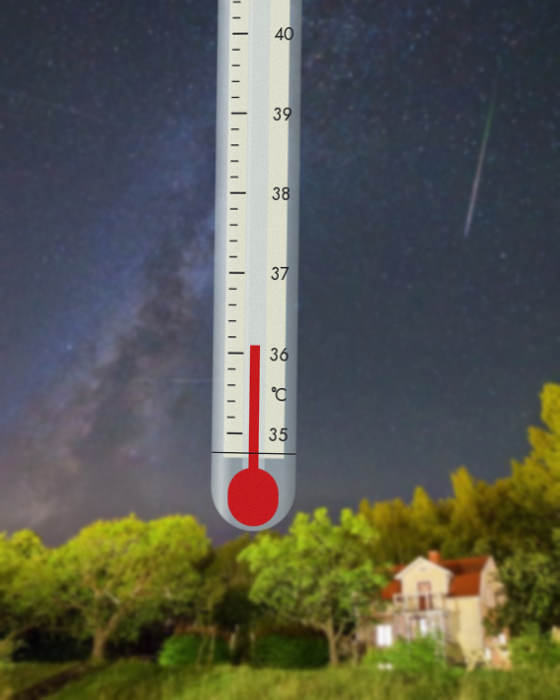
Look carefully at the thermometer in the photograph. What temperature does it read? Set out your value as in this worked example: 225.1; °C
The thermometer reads 36.1; °C
